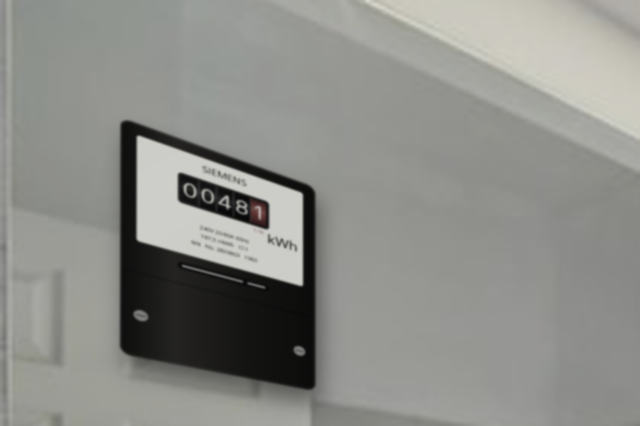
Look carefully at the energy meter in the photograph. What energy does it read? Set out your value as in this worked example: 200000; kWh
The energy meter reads 48.1; kWh
